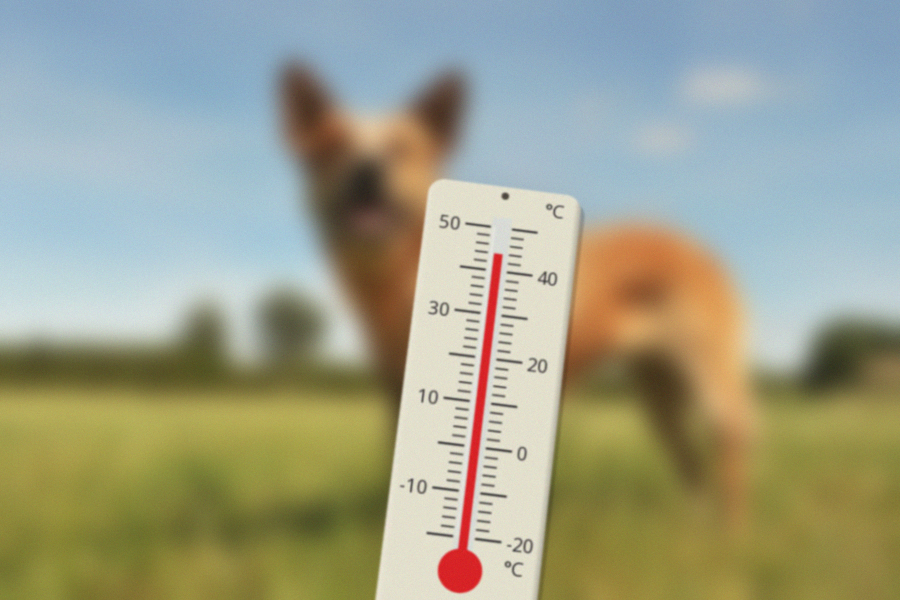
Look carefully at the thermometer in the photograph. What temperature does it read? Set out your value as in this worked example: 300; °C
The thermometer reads 44; °C
